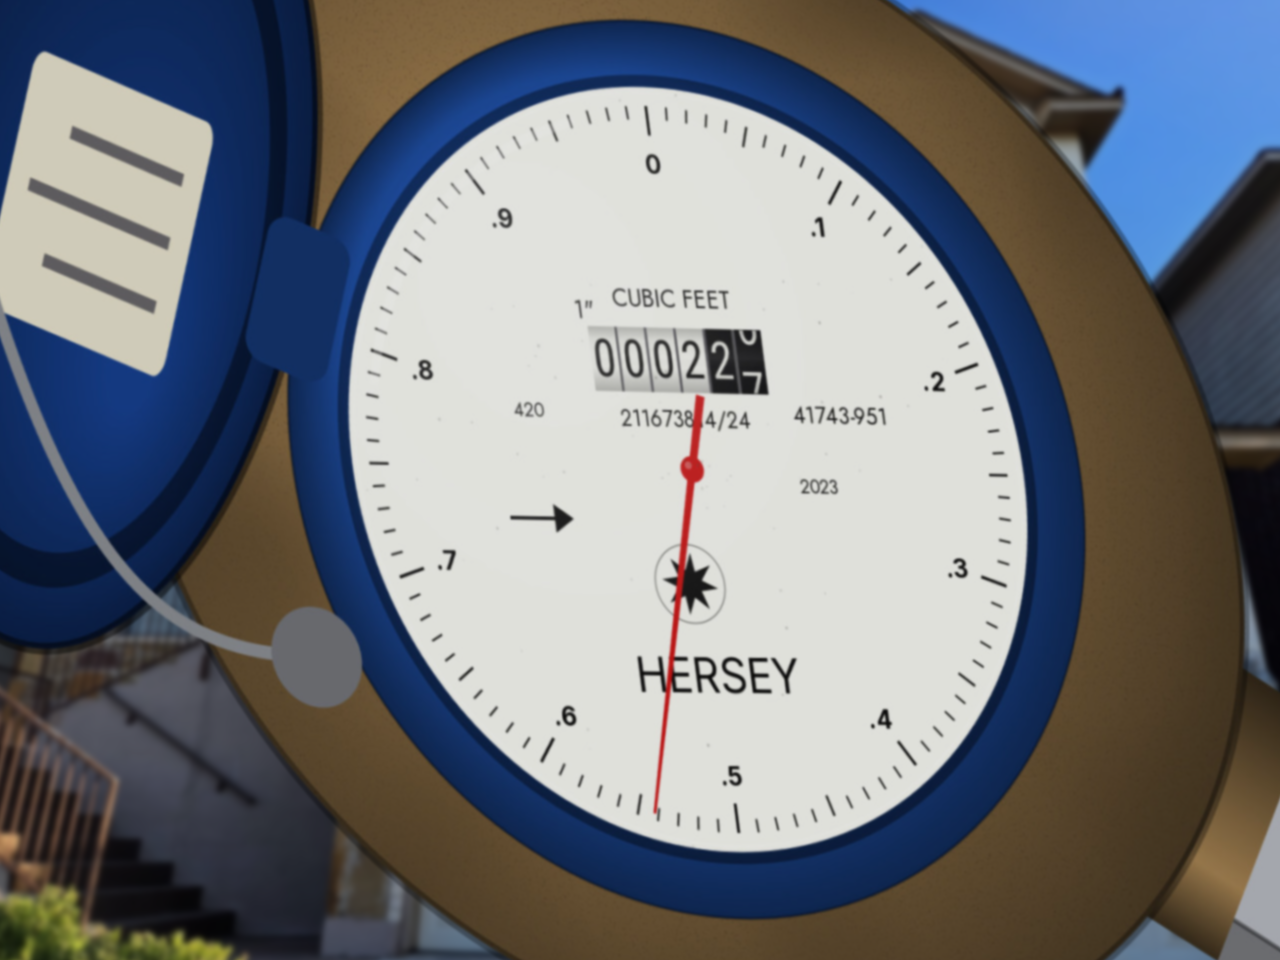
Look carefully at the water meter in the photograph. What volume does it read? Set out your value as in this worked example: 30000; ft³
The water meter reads 226.54; ft³
